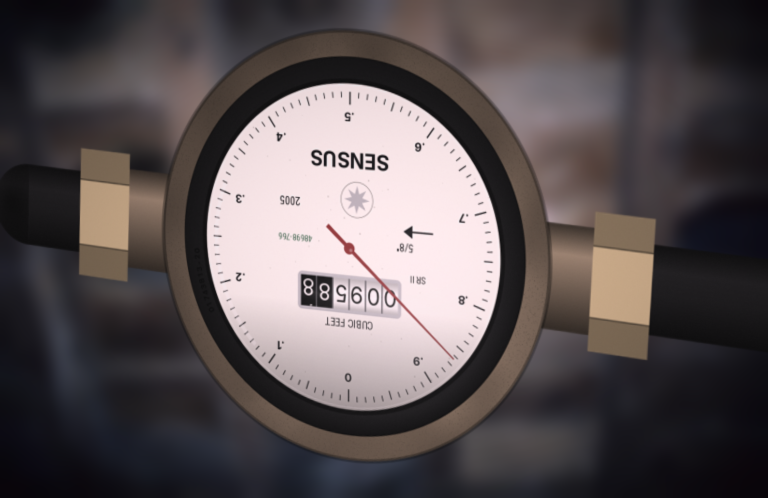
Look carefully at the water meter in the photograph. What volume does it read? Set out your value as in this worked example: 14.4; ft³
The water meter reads 9587.86; ft³
